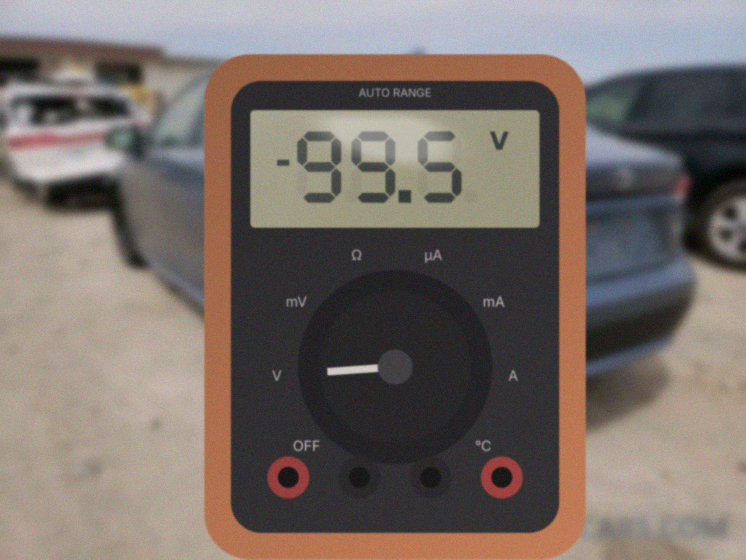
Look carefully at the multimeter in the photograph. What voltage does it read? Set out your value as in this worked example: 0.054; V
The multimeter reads -99.5; V
